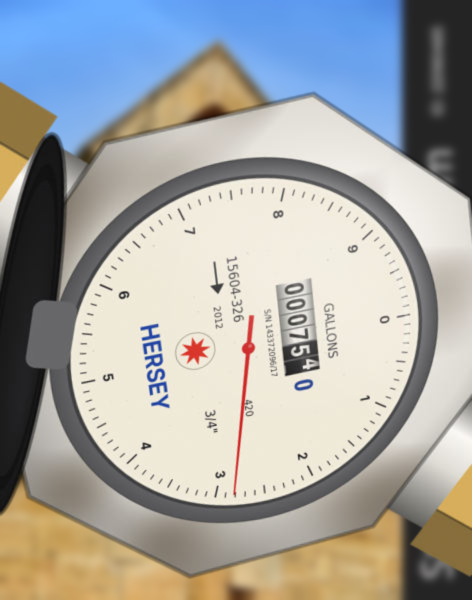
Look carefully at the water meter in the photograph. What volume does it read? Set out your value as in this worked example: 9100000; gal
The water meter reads 7542.8; gal
